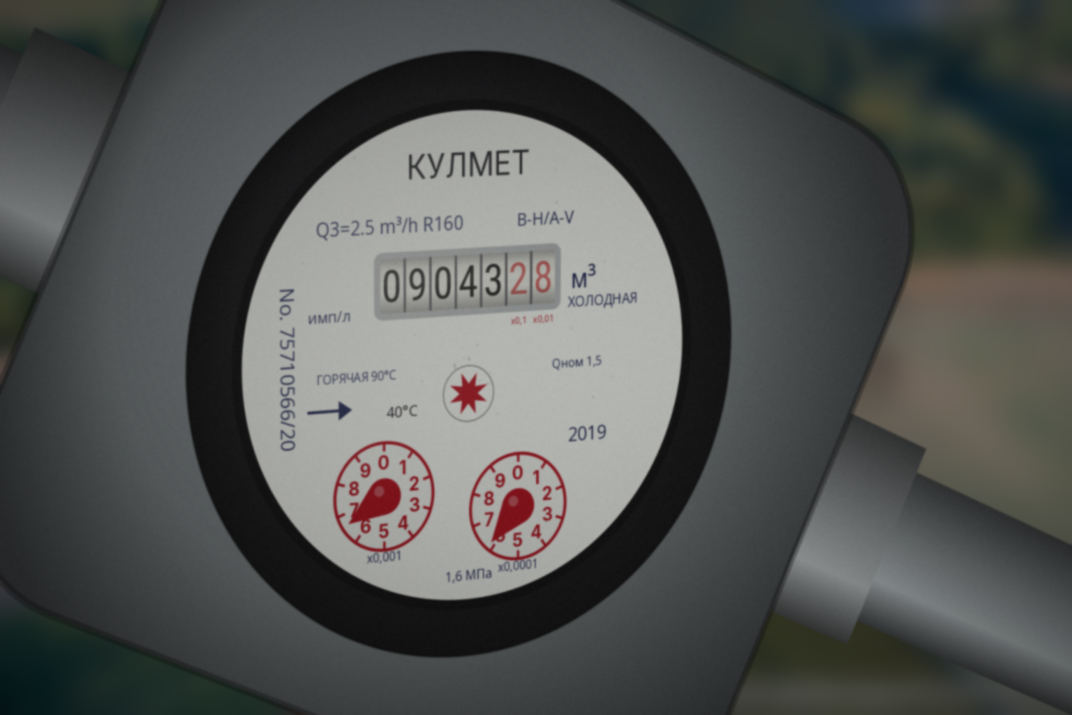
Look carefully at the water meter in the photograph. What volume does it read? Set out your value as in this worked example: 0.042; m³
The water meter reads 9043.2866; m³
